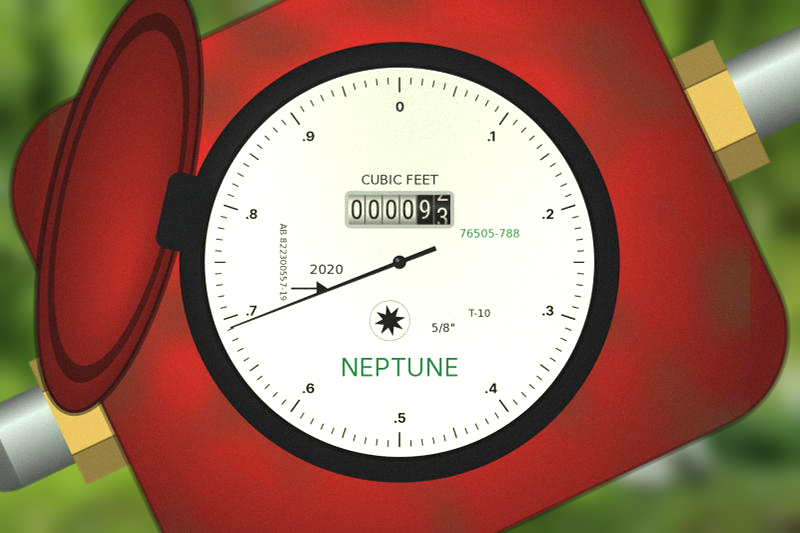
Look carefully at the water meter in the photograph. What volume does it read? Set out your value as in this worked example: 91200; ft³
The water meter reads 92.69; ft³
